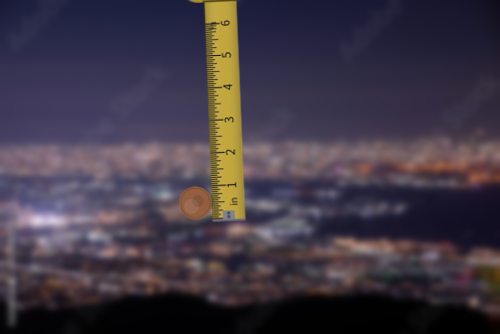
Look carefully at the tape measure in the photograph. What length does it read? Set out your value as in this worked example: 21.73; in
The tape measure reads 1; in
